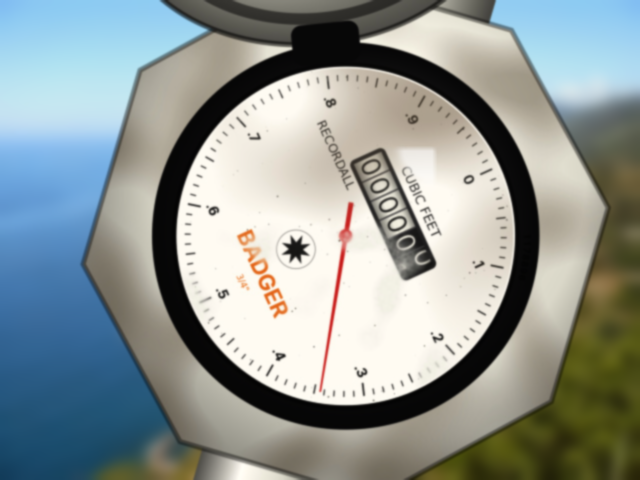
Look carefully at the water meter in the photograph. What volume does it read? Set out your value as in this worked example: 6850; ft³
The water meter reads 0.34; ft³
